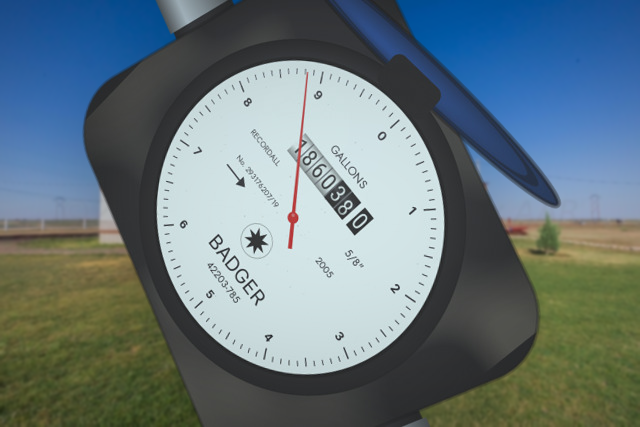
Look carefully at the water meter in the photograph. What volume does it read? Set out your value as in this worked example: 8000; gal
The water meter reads 1860378.8; gal
